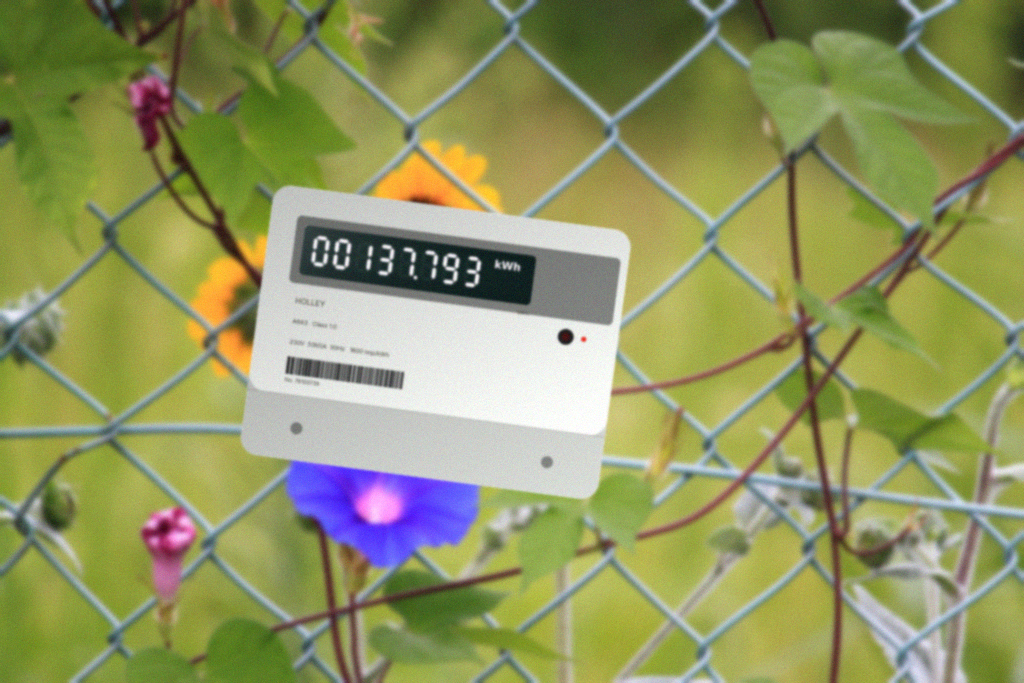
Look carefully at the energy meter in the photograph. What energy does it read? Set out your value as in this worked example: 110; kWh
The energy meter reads 137.793; kWh
